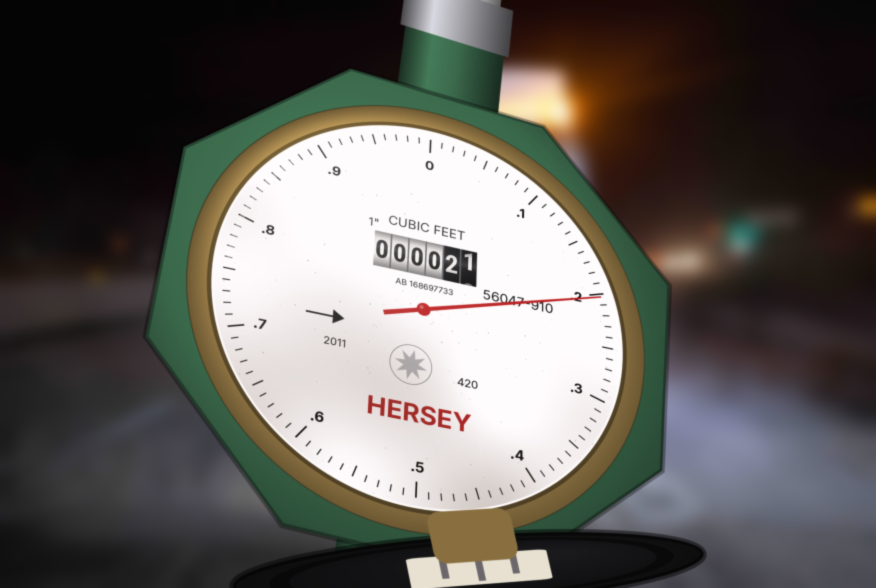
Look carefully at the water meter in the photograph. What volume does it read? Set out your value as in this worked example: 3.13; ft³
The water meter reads 21.20; ft³
